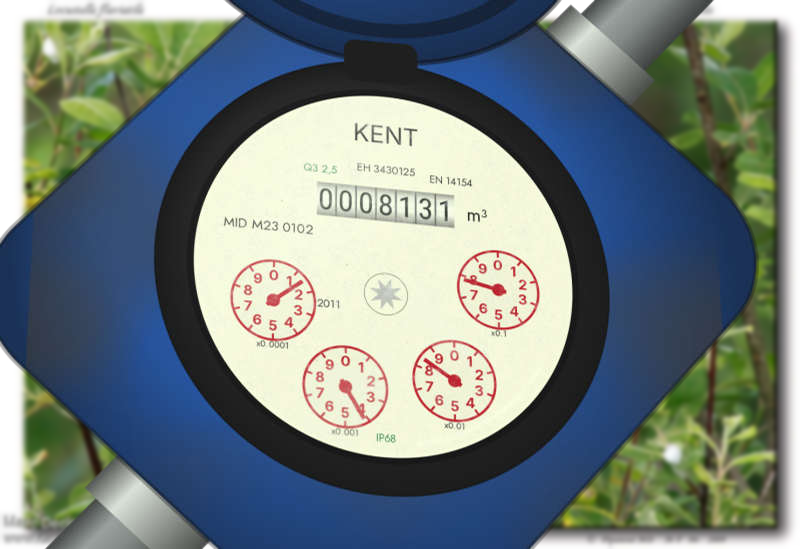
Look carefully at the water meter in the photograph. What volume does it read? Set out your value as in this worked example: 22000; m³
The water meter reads 8131.7841; m³
